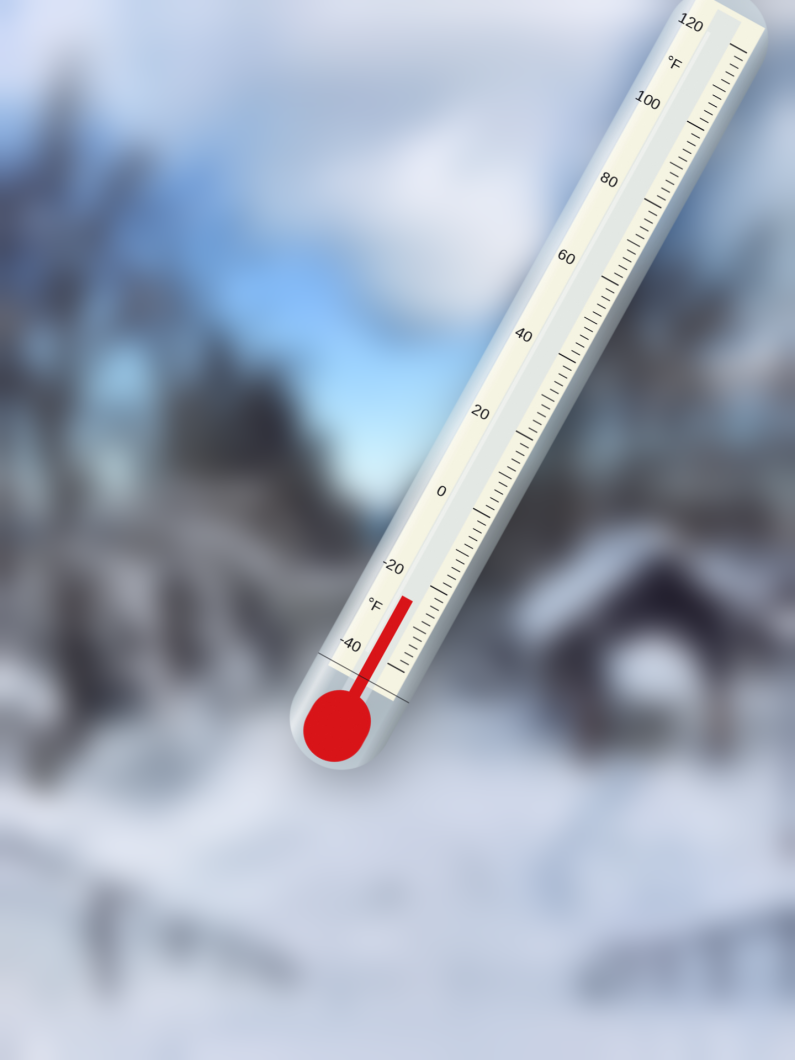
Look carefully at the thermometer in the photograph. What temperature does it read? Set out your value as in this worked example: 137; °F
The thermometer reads -25; °F
